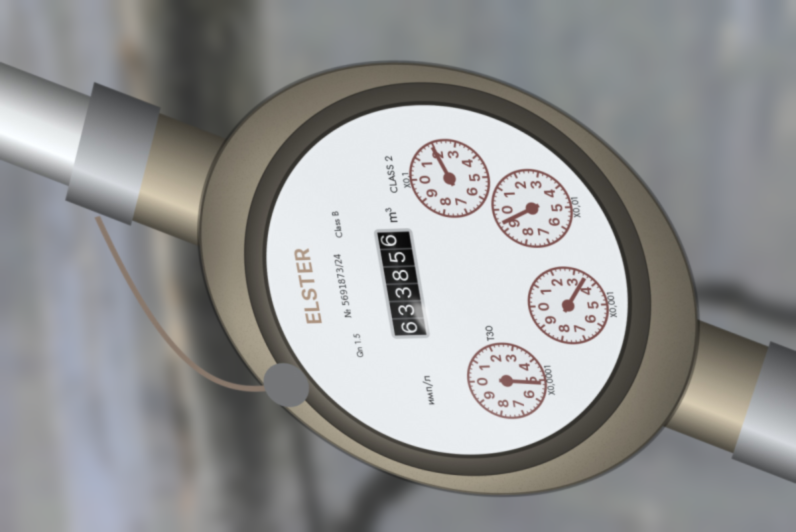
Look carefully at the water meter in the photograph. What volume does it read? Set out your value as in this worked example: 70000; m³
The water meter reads 633856.1935; m³
